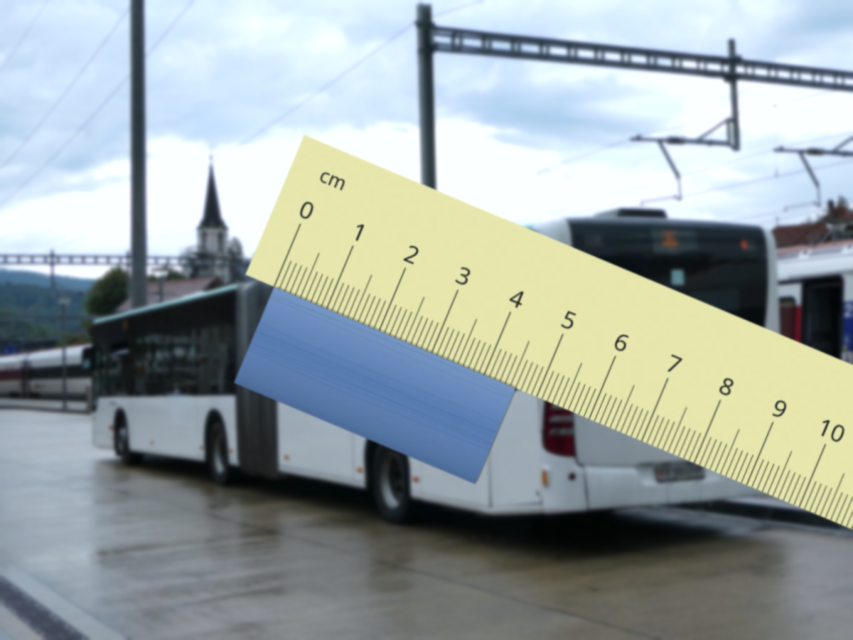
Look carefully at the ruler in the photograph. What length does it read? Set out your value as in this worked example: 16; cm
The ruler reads 4.6; cm
